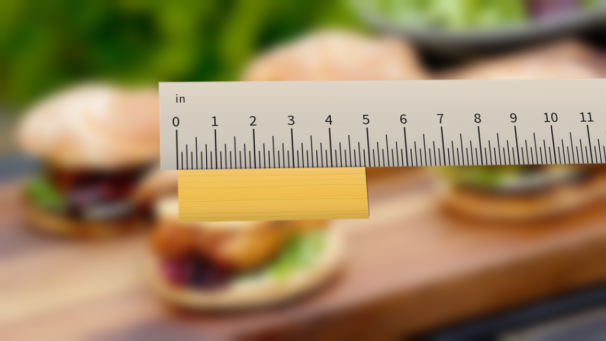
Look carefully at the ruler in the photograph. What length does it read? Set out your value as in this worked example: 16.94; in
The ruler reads 4.875; in
